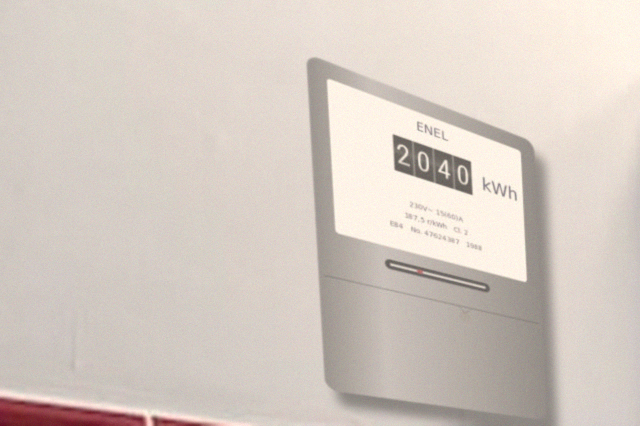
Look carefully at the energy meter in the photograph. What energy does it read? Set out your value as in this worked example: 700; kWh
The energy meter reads 2040; kWh
